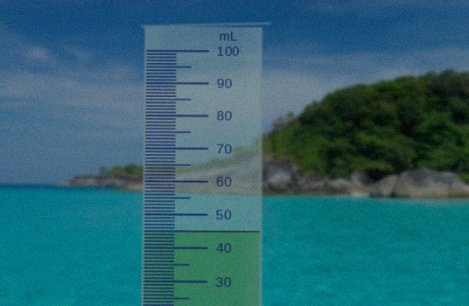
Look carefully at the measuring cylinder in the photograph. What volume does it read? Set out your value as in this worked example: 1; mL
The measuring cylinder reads 45; mL
